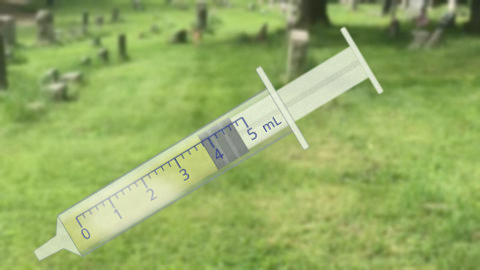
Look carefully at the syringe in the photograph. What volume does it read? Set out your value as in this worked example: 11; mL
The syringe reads 3.8; mL
